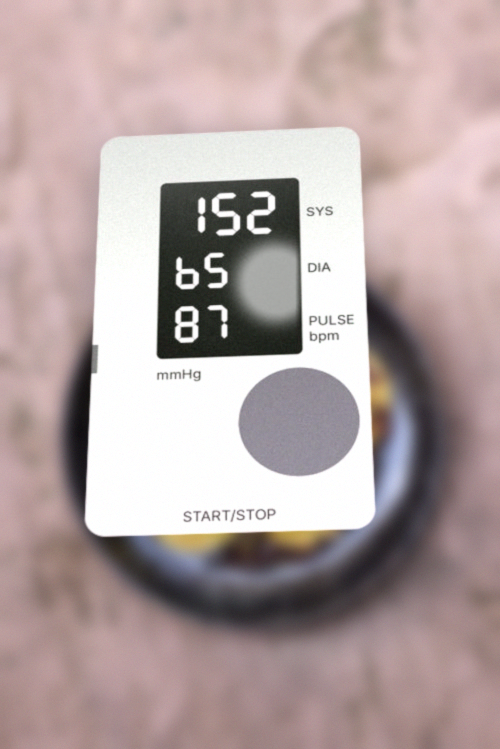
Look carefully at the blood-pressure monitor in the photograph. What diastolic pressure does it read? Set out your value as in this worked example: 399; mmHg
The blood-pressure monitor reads 65; mmHg
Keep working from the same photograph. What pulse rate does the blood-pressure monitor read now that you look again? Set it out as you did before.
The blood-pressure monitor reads 87; bpm
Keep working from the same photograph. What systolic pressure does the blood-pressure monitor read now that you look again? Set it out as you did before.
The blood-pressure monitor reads 152; mmHg
